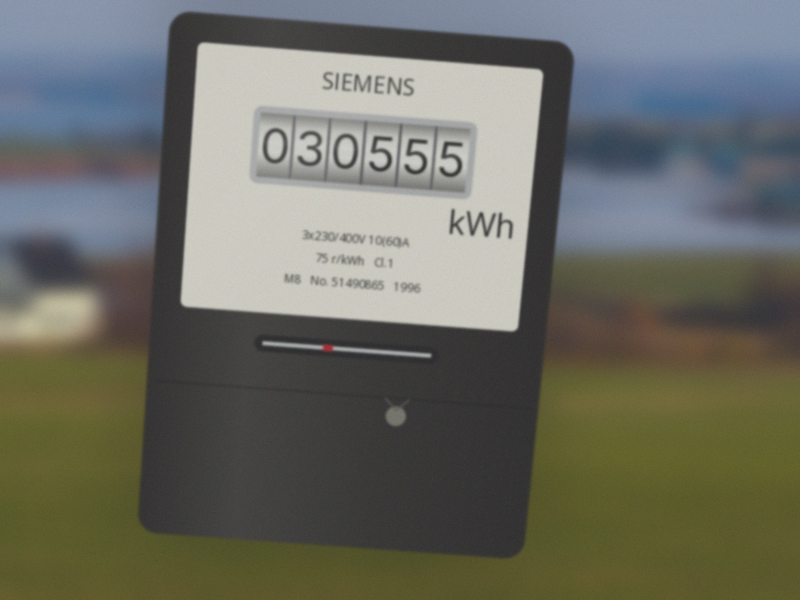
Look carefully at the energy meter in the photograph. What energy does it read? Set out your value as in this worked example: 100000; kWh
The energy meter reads 30555; kWh
